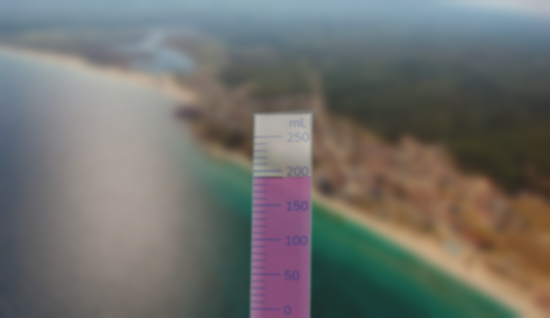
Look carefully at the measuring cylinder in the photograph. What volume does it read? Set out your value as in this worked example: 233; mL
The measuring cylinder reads 190; mL
